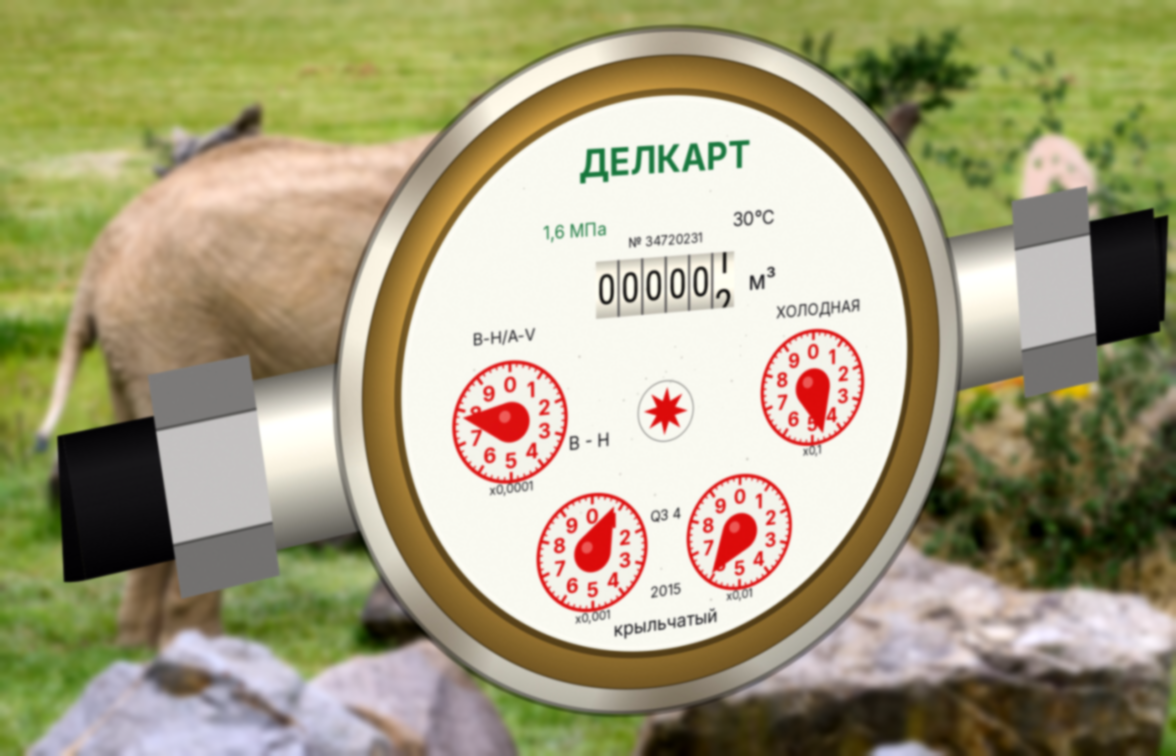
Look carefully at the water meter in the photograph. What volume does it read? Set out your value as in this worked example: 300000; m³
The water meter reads 1.4607; m³
